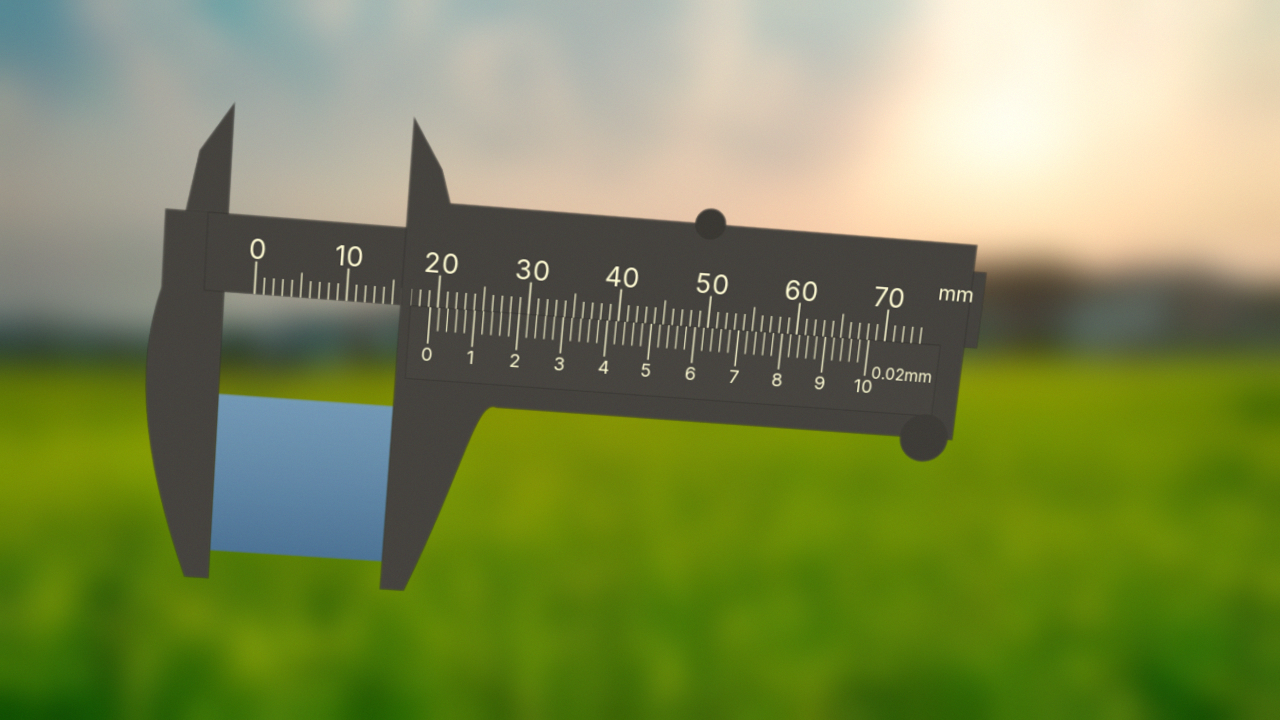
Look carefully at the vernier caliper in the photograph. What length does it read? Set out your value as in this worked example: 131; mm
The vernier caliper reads 19.2; mm
